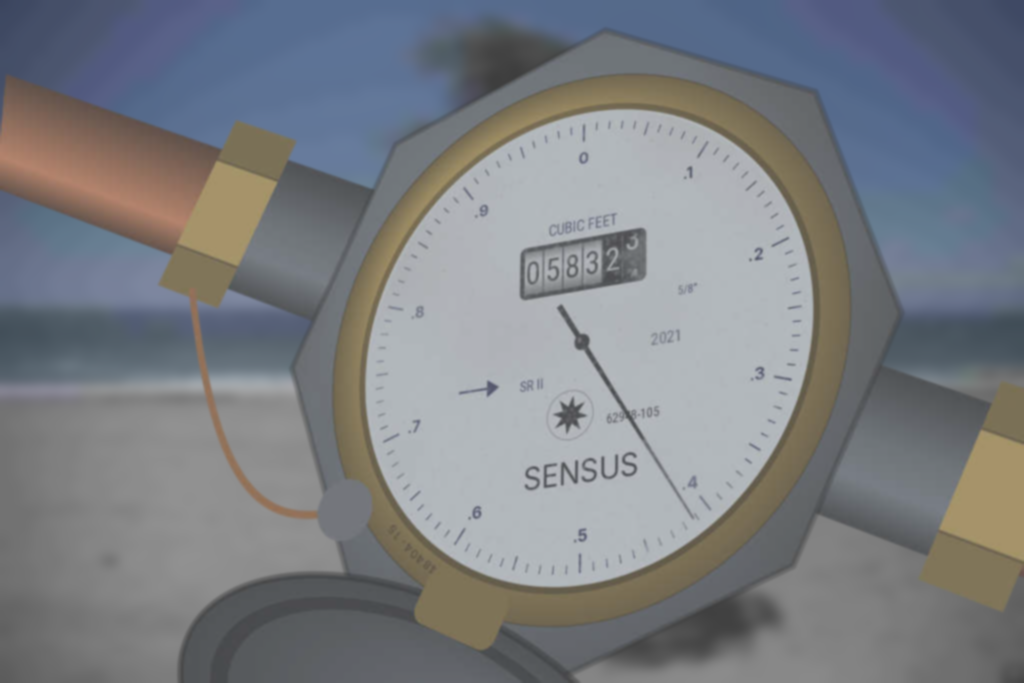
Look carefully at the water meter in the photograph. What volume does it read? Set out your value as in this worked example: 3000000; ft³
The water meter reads 58323.41; ft³
